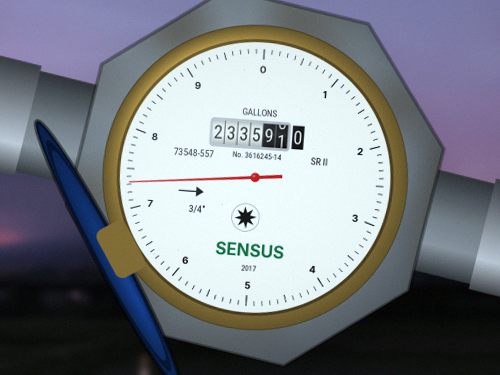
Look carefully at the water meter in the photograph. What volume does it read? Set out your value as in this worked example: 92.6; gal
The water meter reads 2335907.3; gal
